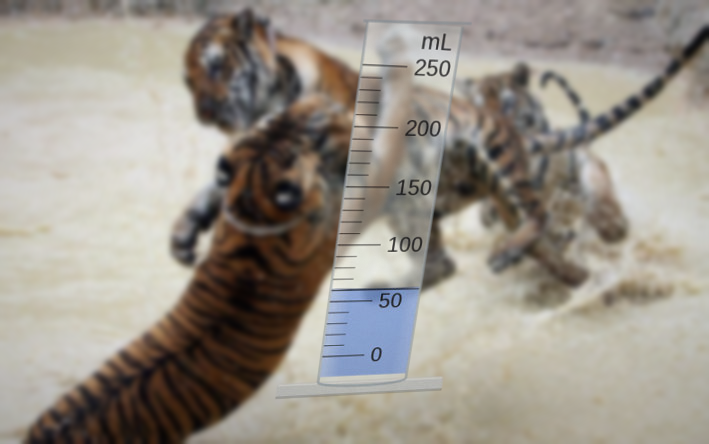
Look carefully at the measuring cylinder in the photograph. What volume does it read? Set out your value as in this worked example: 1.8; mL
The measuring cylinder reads 60; mL
